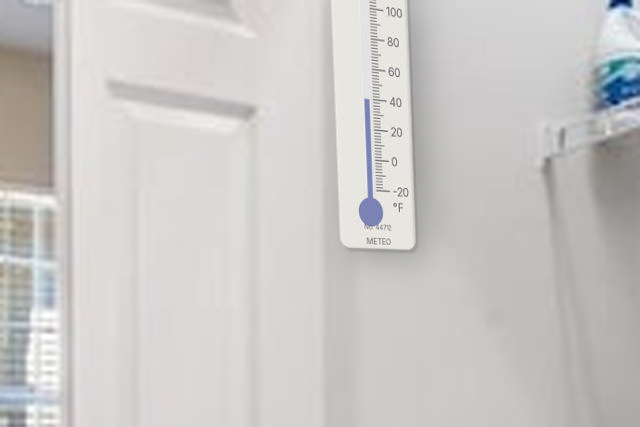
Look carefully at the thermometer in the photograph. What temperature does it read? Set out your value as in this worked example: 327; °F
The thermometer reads 40; °F
